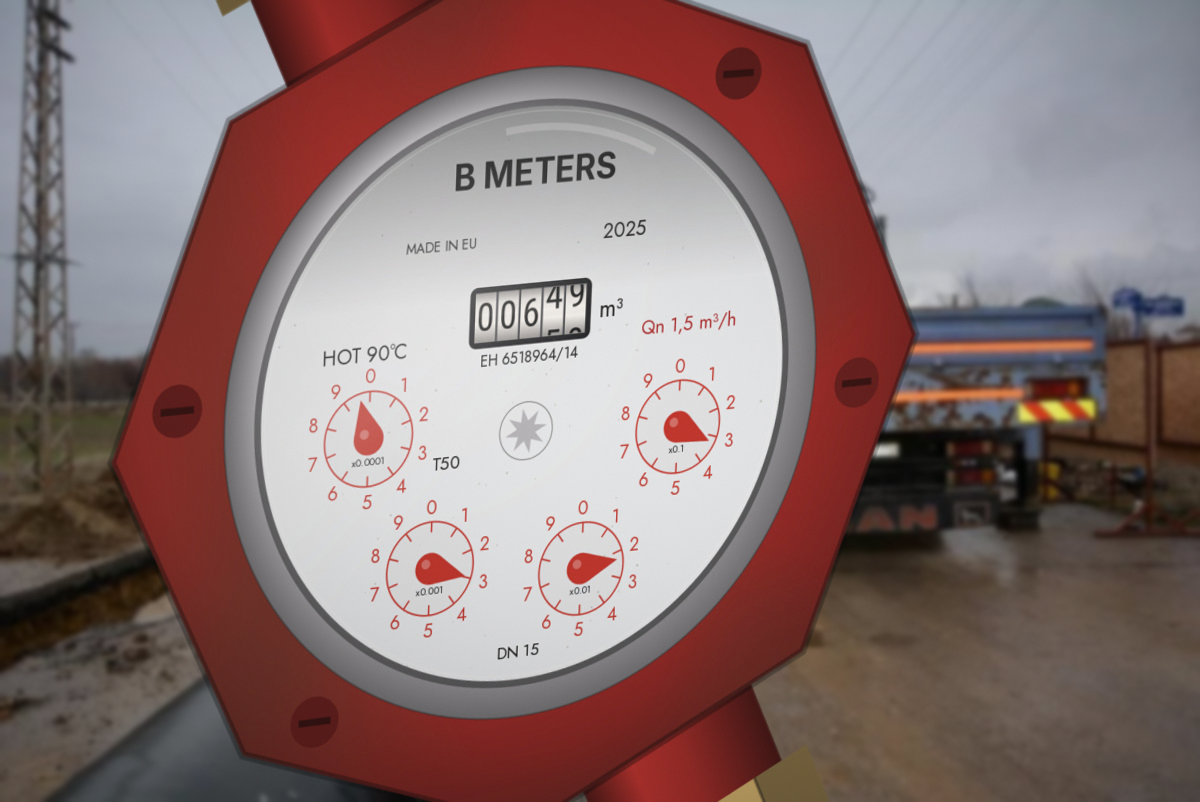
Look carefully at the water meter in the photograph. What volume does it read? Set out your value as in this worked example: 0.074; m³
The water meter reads 649.3229; m³
